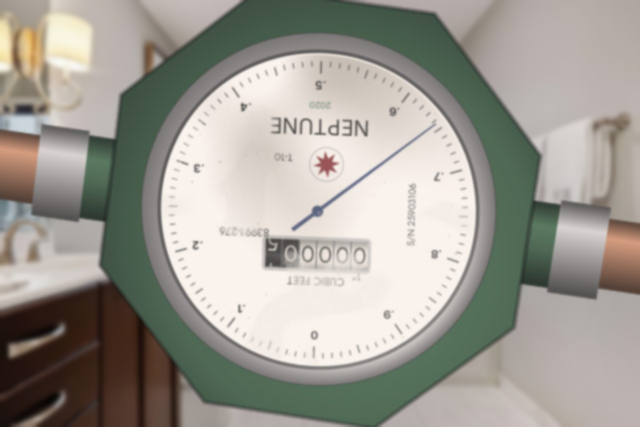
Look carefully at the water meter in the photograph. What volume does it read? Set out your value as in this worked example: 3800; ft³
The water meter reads 4.64; ft³
